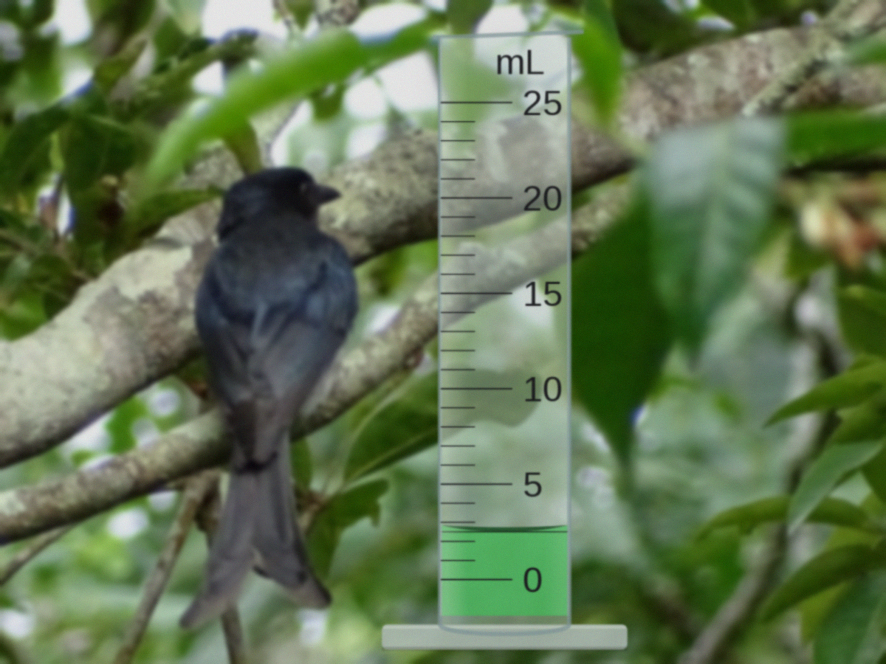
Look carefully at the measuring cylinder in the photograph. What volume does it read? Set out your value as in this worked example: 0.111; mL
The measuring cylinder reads 2.5; mL
